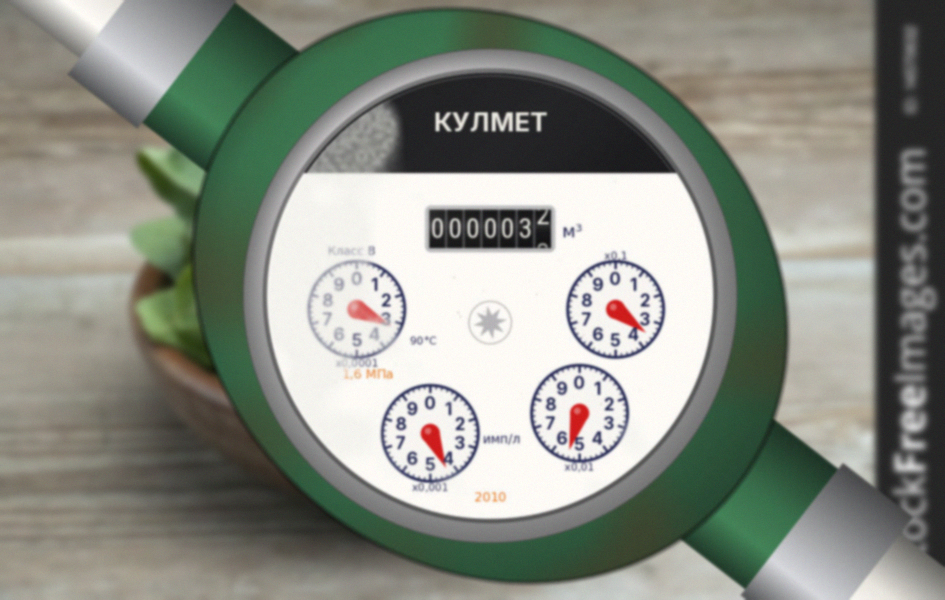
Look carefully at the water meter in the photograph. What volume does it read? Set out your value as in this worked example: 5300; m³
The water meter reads 32.3543; m³
